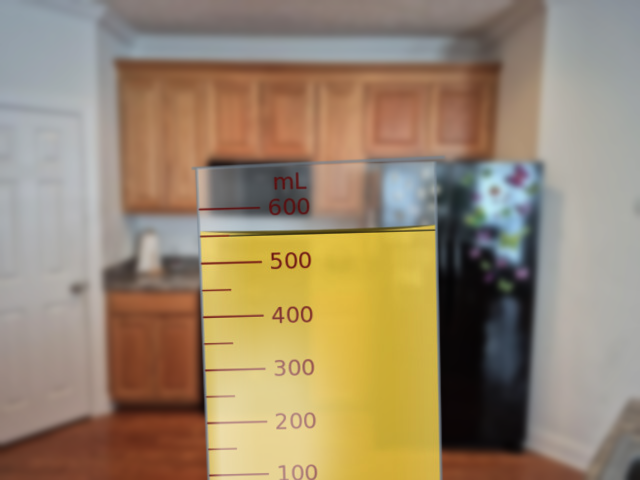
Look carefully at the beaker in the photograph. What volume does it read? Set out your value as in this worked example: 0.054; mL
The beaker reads 550; mL
